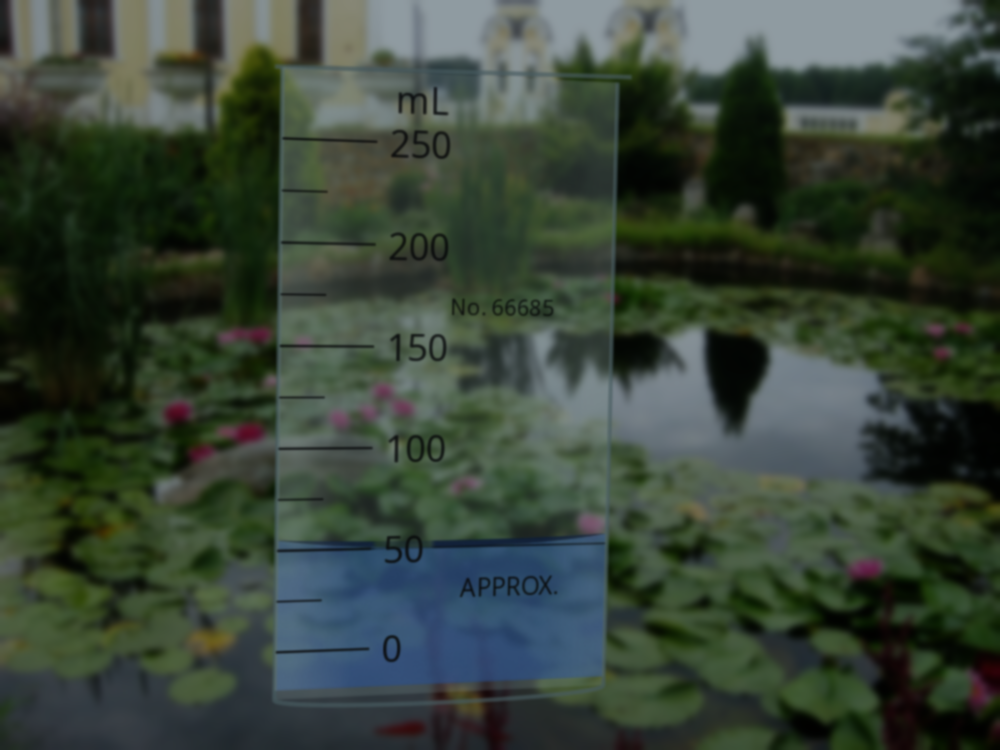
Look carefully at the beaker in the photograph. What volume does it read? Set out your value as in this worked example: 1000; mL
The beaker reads 50; mL
